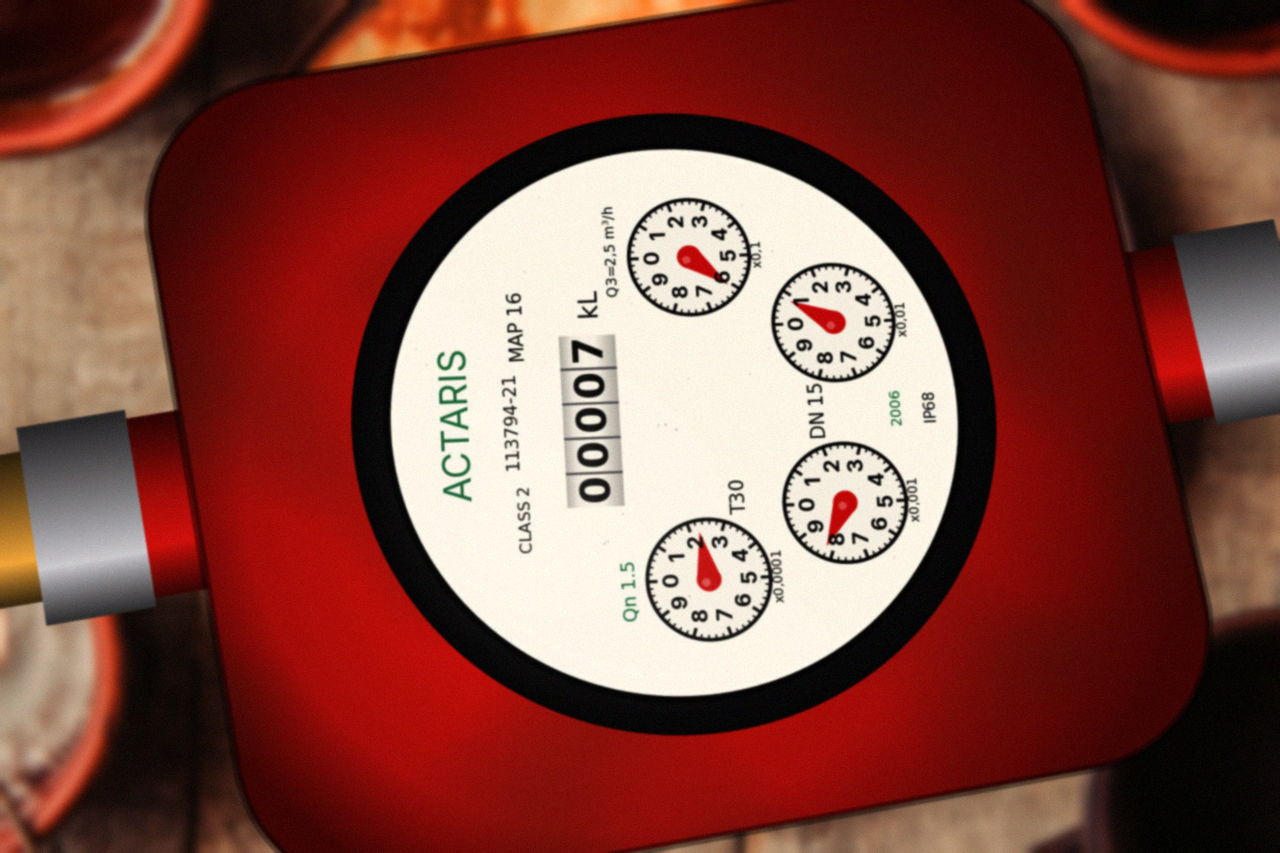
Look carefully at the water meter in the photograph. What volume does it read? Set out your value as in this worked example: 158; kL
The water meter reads 7.6082; kL
